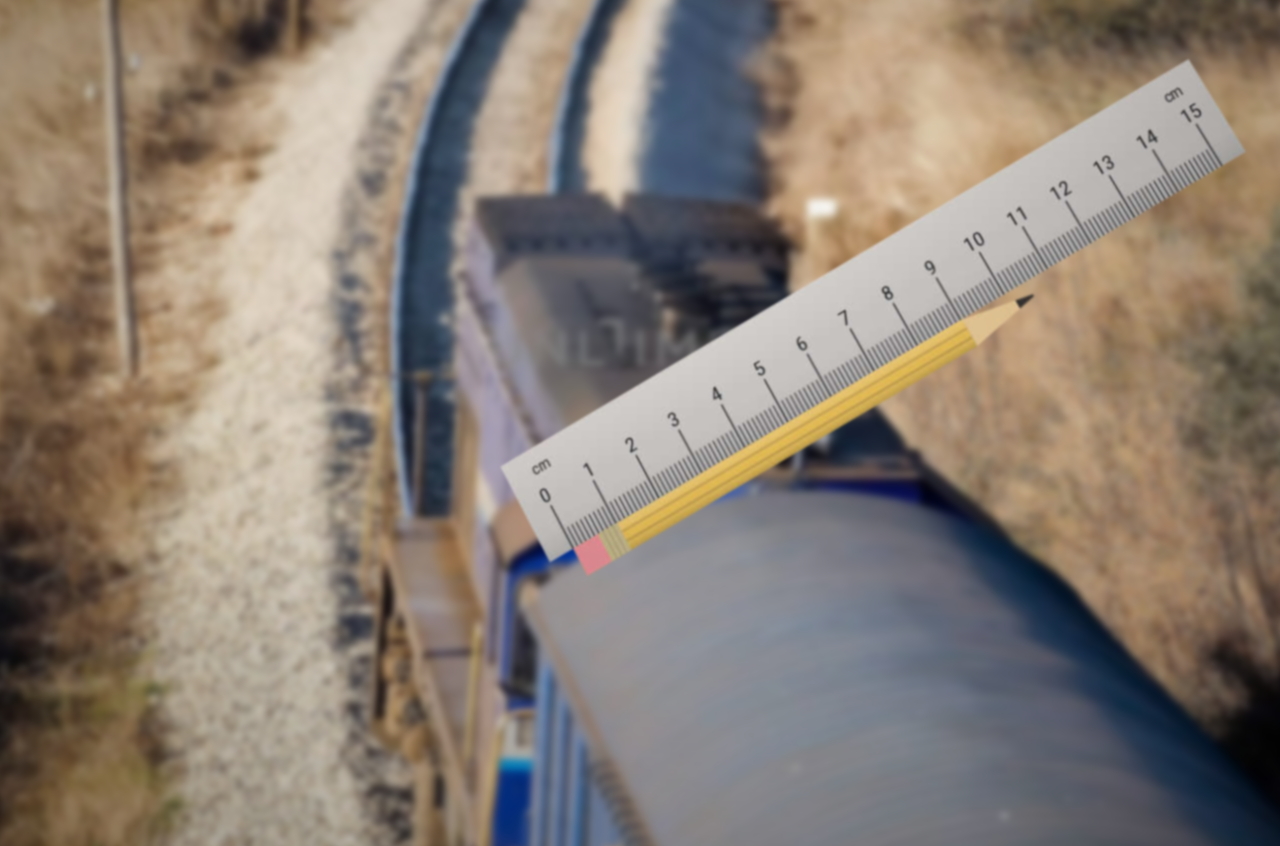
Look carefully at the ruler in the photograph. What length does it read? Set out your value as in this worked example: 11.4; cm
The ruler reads 10.5; cm
